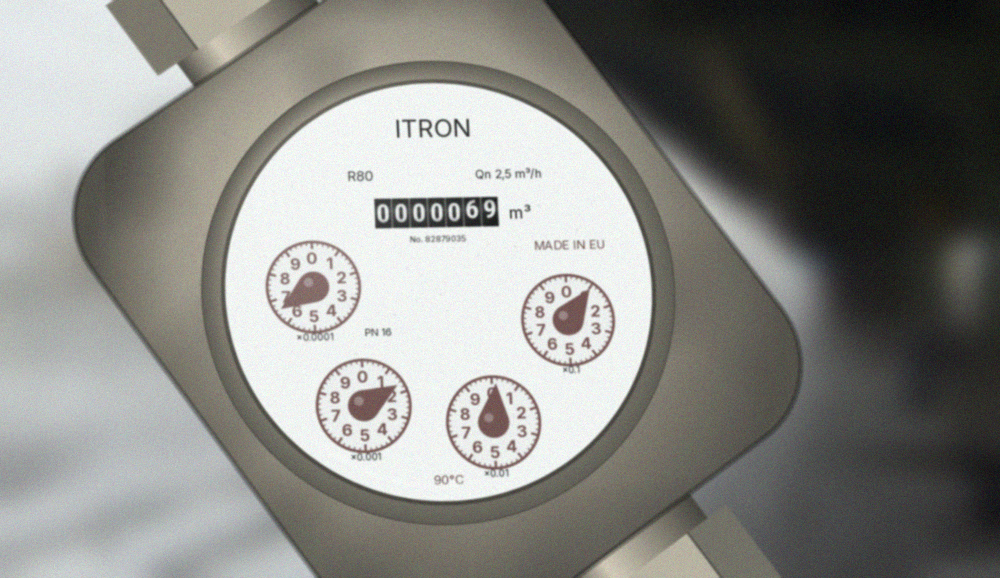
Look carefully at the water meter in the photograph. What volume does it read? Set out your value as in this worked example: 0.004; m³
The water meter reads 69.1016; m³
